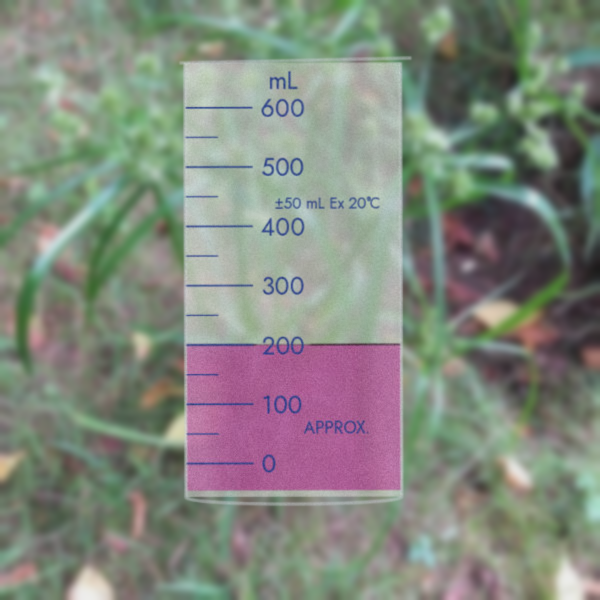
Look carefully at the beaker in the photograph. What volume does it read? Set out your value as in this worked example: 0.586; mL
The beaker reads 200; mL
